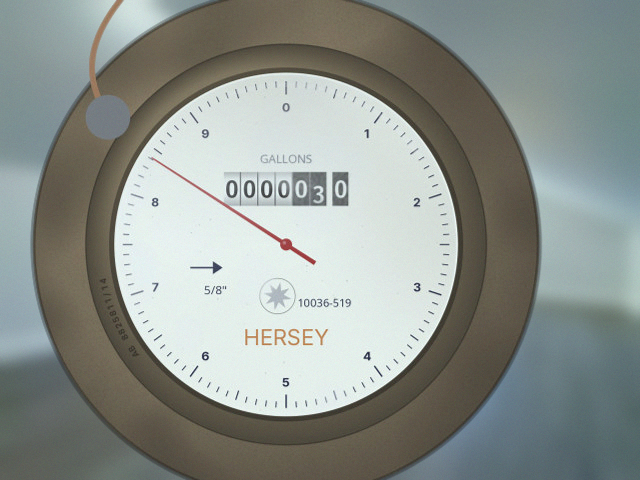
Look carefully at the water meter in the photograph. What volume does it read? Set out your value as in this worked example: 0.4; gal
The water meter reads 28.4; gal
